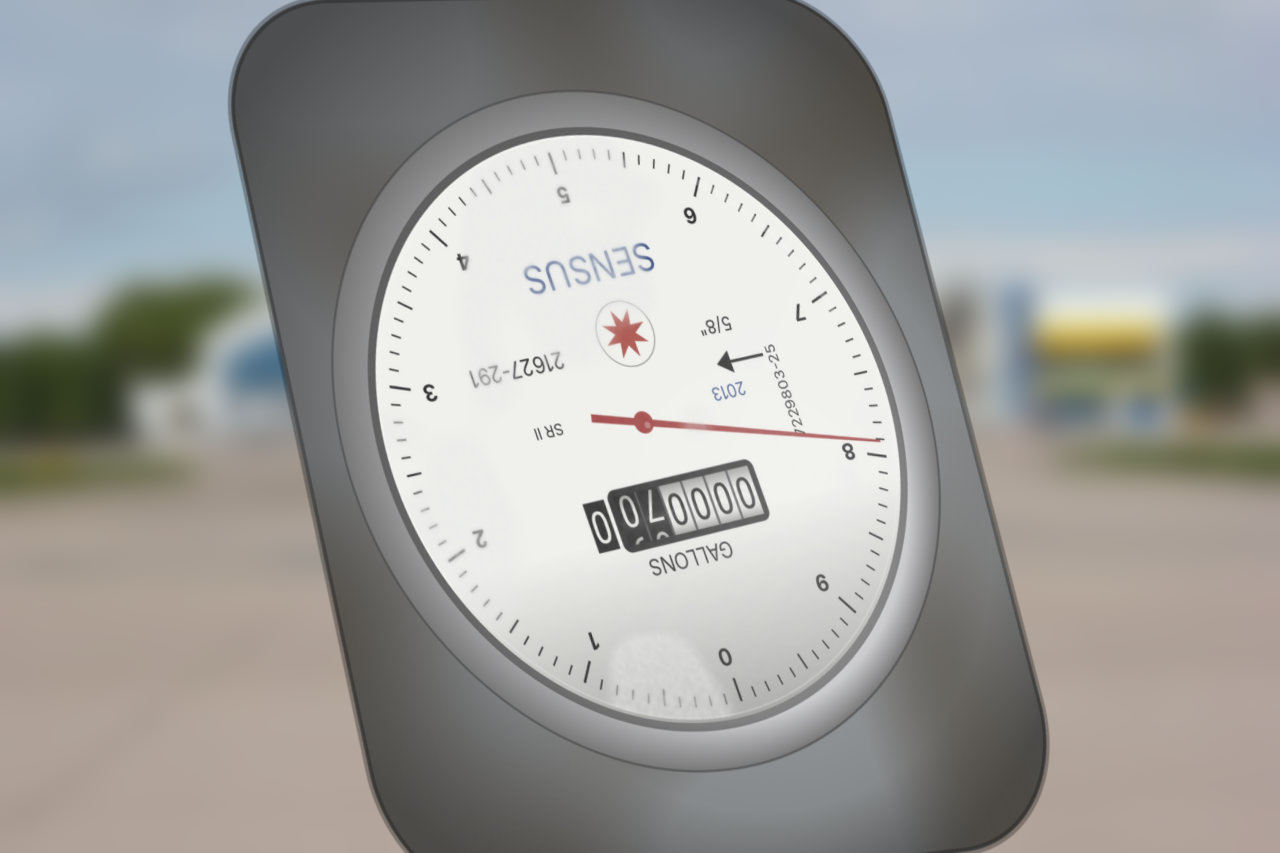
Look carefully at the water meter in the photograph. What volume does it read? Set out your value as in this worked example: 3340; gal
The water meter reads 697.9; gal
